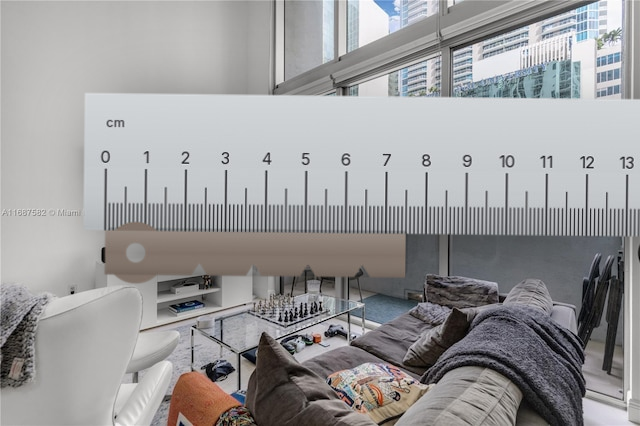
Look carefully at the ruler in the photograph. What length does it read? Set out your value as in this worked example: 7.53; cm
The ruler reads 7.5; cm
